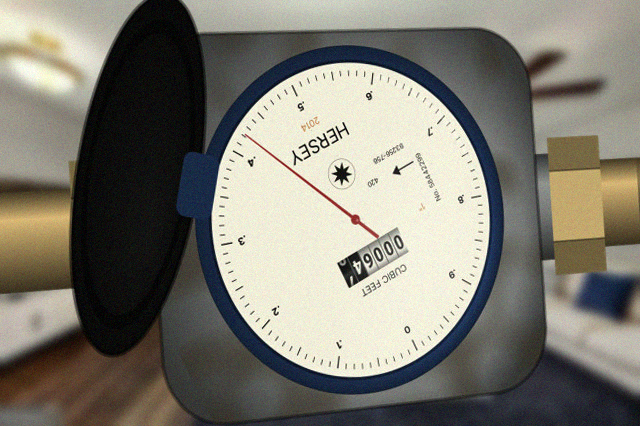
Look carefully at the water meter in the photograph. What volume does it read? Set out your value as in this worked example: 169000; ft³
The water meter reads 647.42; ft³
